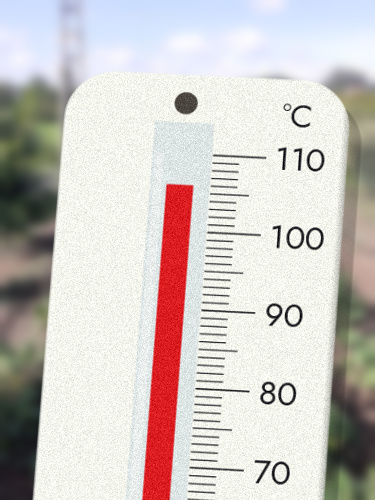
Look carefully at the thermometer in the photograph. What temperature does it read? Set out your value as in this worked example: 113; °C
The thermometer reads 106; °C
